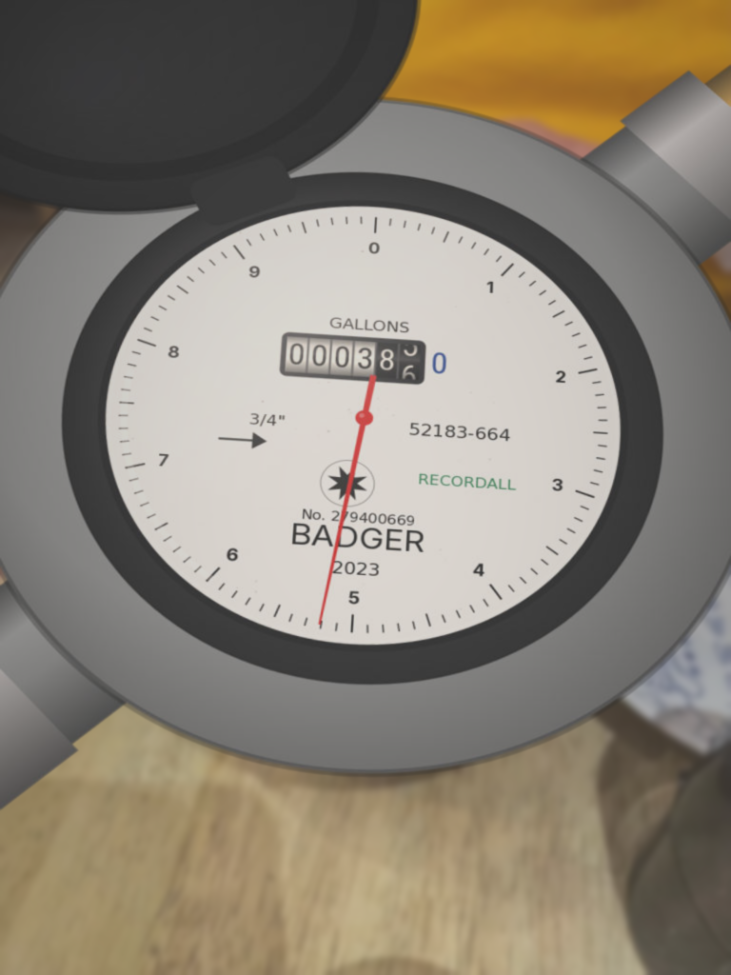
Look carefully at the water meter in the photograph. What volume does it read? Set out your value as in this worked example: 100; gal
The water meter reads 3855.2; gal
